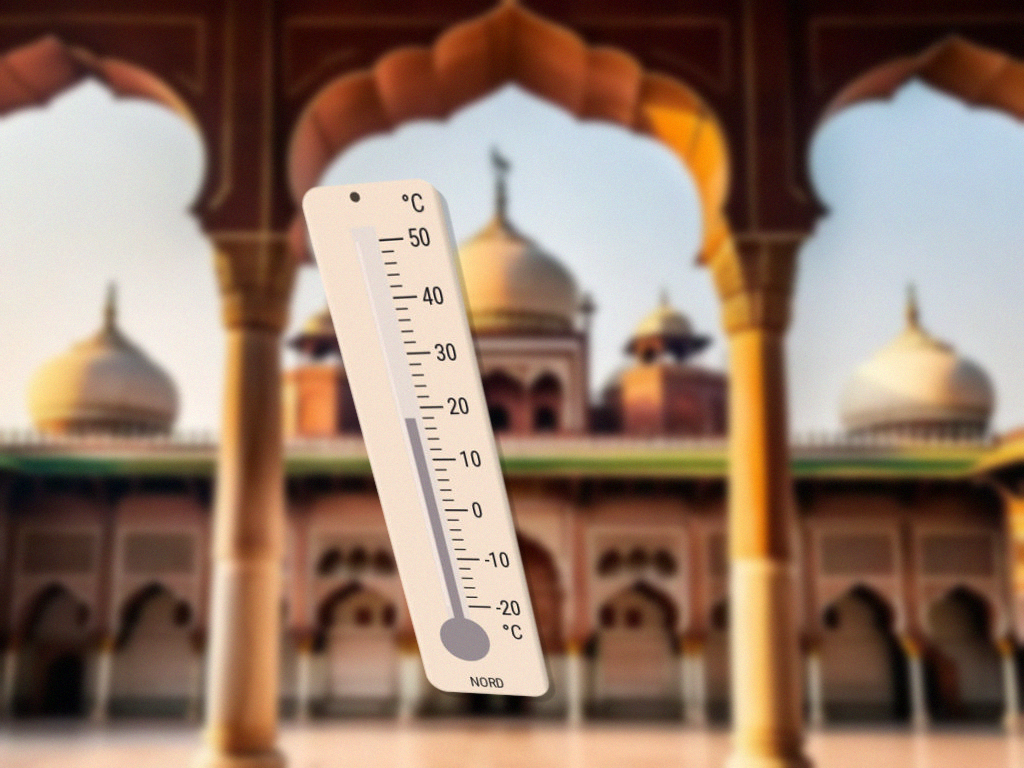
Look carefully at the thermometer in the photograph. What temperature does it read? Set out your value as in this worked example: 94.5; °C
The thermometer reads 18; °C
